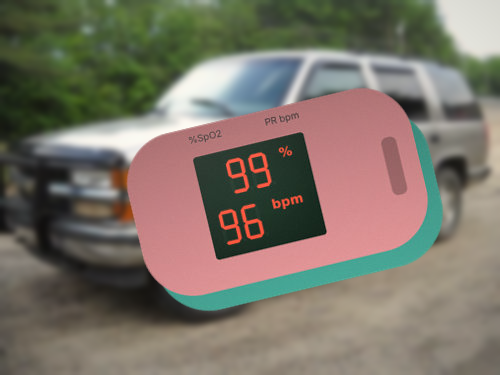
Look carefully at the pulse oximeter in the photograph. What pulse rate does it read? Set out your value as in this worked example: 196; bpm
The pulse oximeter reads 96; bpm
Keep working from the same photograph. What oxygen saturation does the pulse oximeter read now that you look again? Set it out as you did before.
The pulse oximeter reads 99; %
